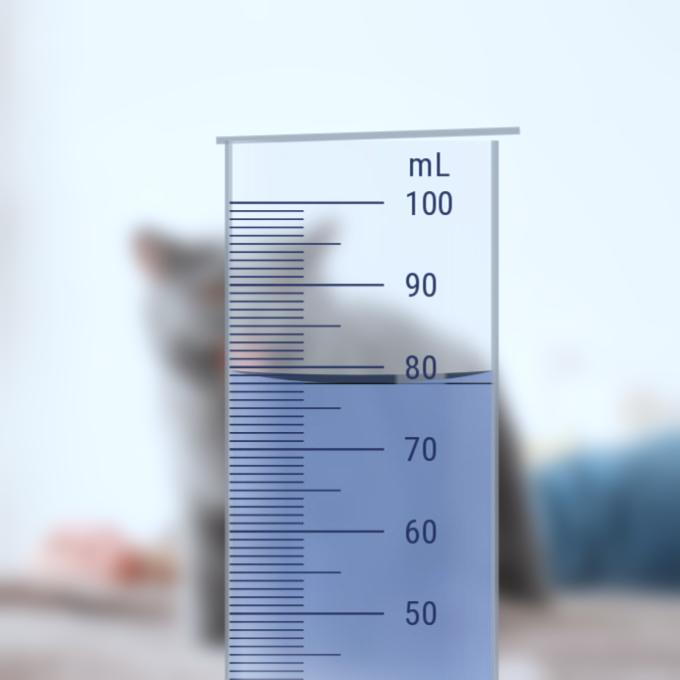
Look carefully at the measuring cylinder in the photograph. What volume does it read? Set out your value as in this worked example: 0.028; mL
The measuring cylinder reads 78; mL
